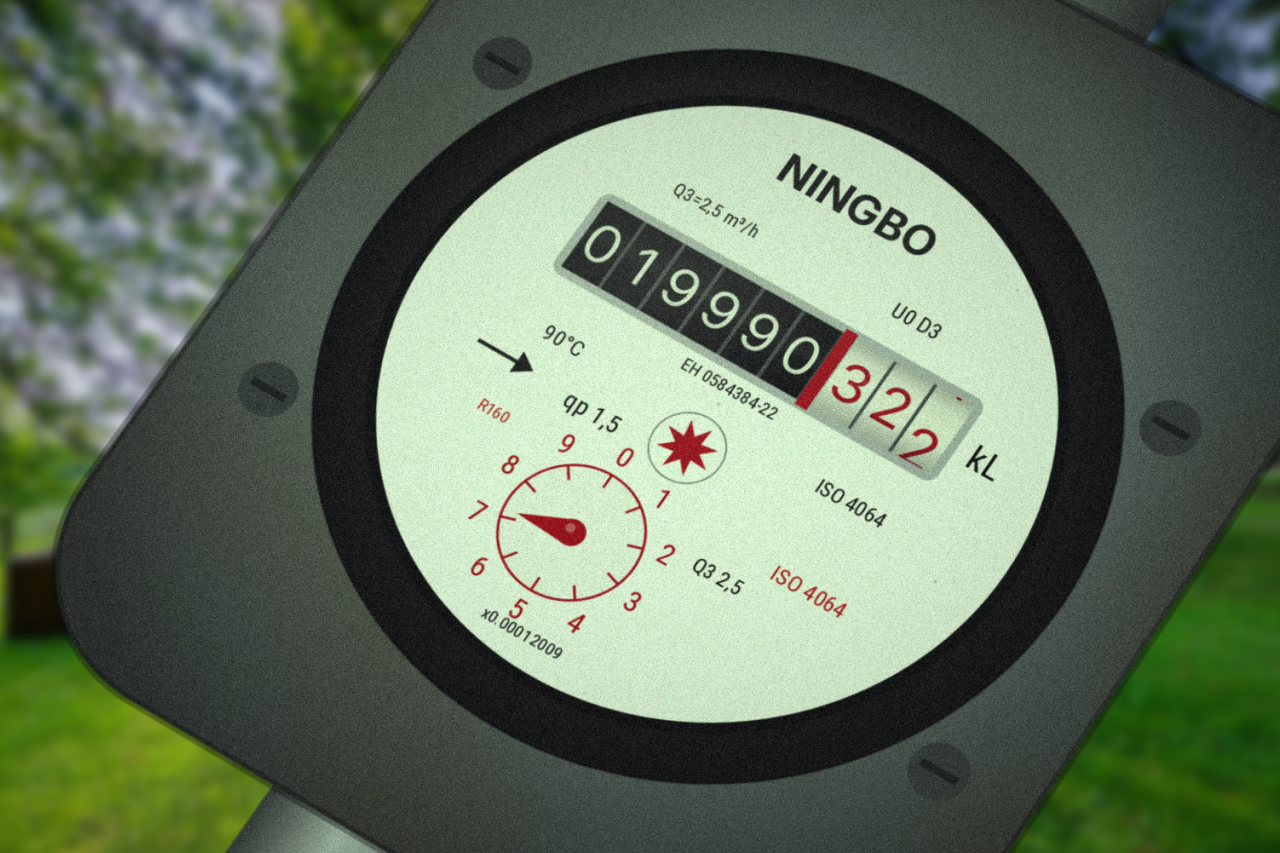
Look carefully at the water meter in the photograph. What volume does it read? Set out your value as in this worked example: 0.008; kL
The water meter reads 19990.3217; kL
